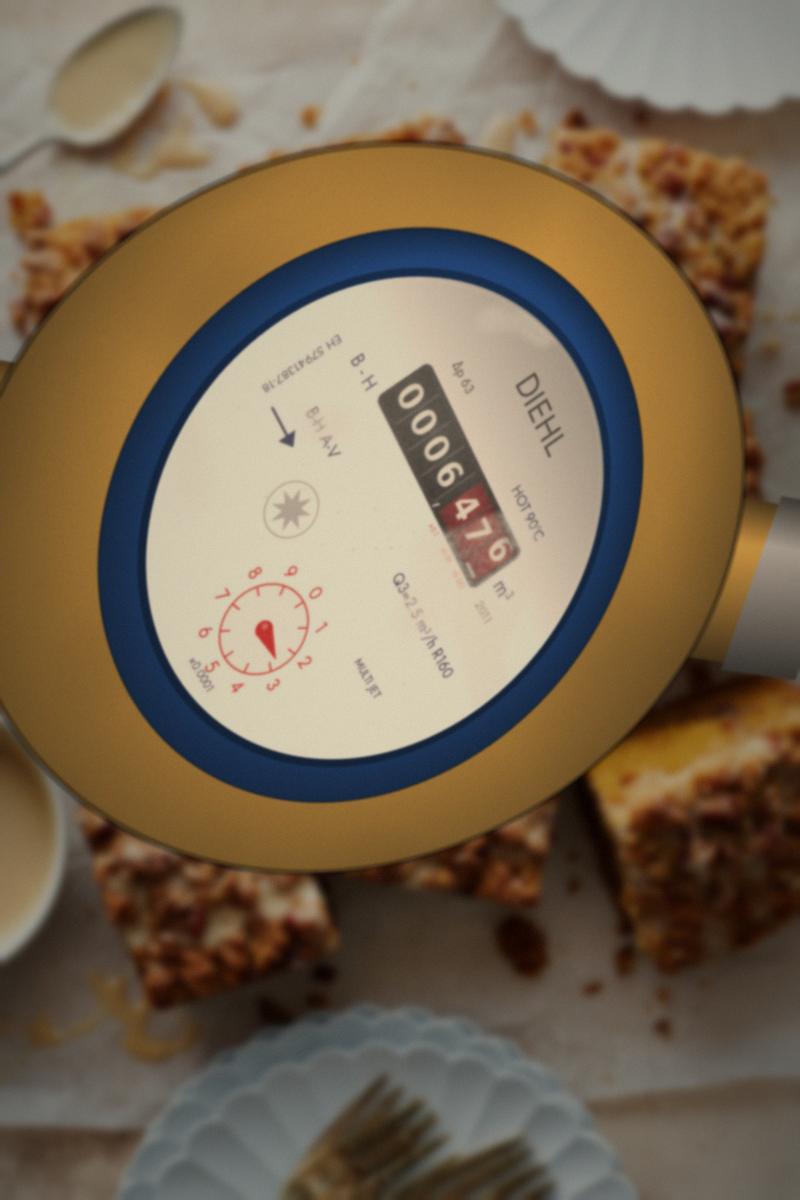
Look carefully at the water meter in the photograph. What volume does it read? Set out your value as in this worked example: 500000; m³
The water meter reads 6.4762; m³
